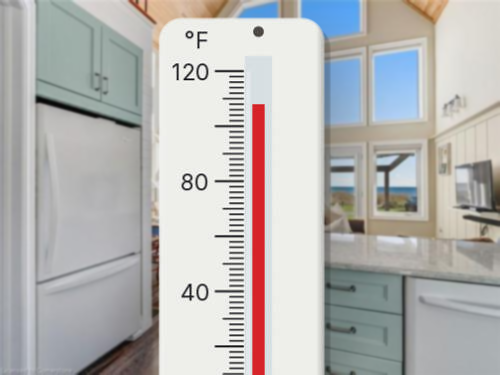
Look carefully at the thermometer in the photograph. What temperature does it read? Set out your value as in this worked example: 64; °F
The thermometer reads 108; °F
